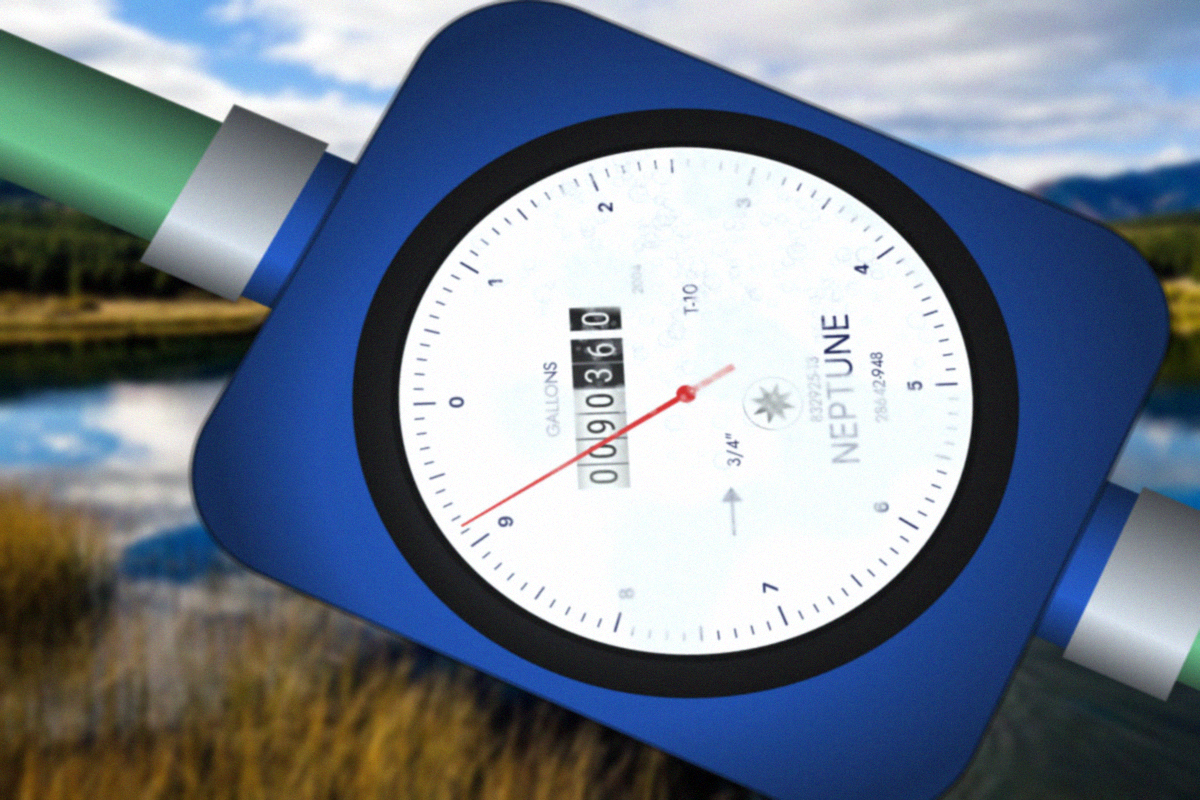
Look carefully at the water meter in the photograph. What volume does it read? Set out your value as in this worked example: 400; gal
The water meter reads 90359.1; gal
